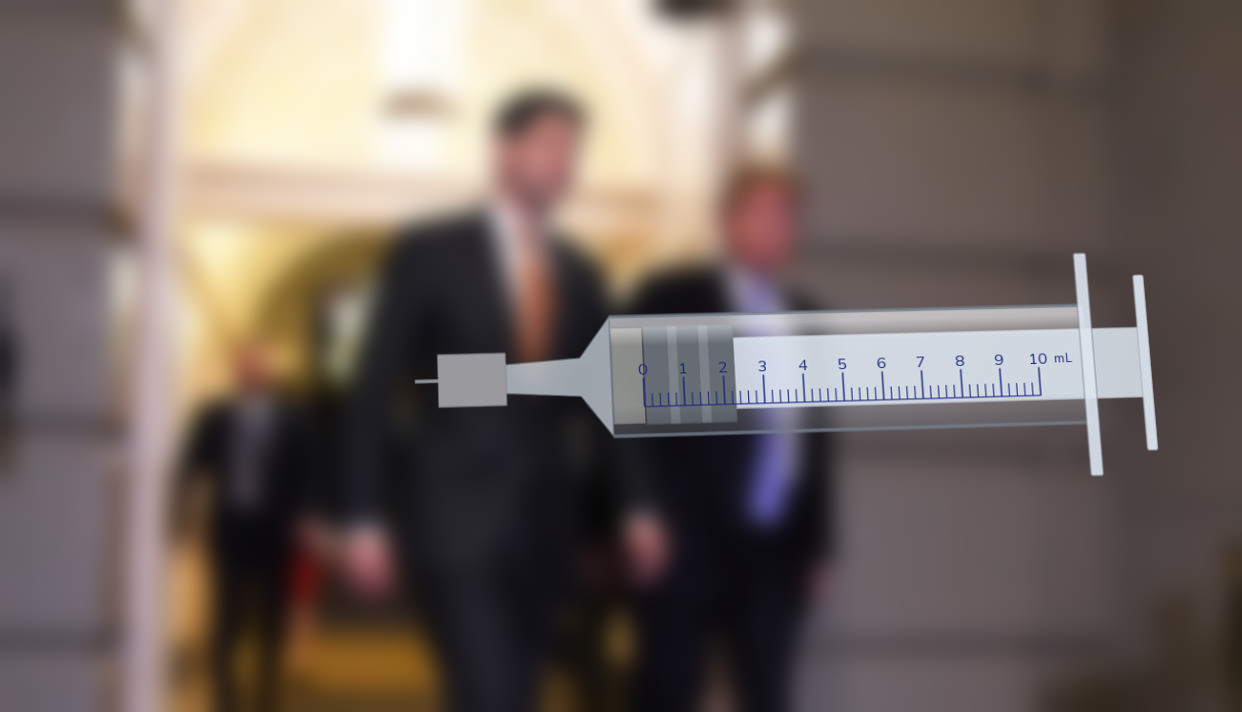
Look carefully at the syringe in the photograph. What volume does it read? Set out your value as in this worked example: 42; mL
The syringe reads 0; mL
